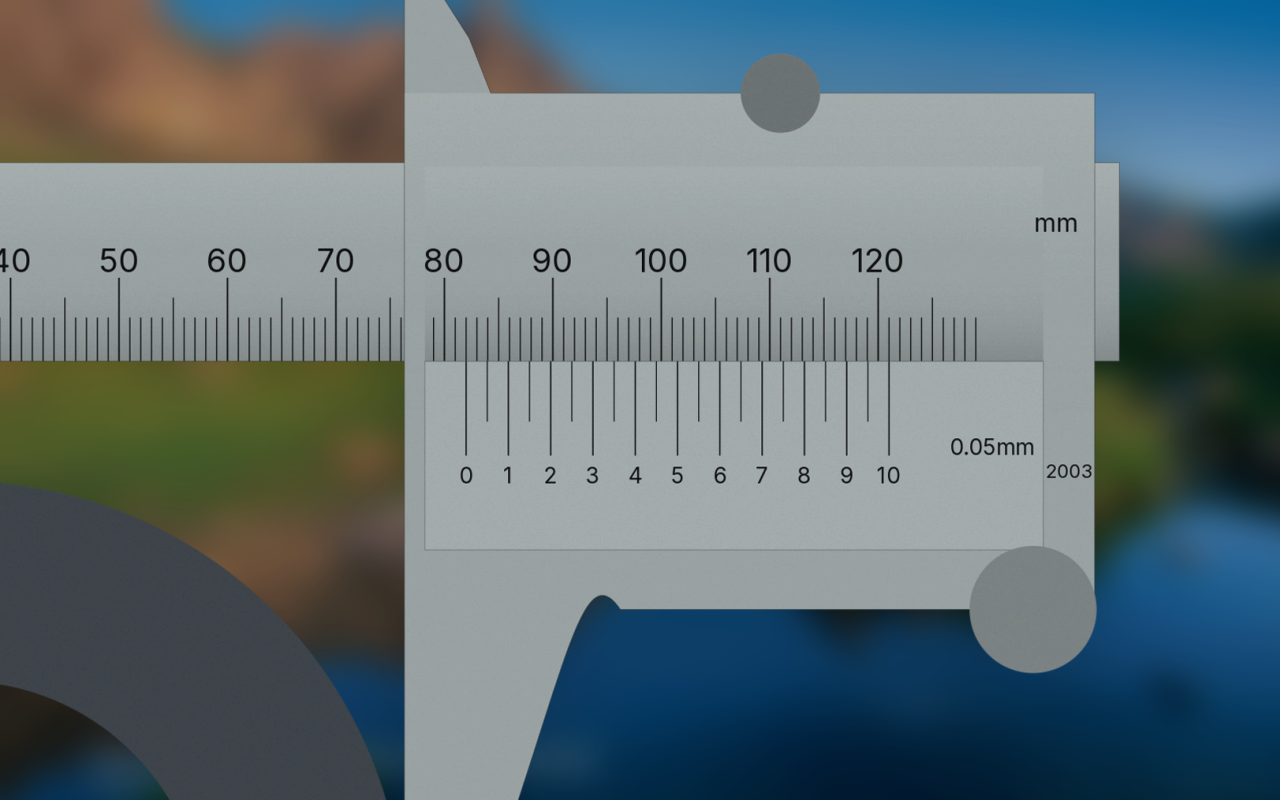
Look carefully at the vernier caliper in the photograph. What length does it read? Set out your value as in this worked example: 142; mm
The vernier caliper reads 82.0; mm
